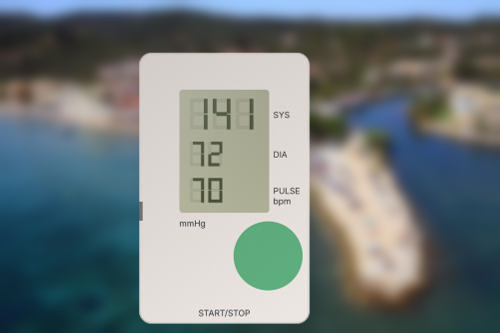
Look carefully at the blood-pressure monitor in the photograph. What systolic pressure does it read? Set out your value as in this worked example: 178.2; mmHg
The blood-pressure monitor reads 141; mmHg
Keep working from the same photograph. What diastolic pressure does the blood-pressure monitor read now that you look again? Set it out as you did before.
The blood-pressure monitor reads 72; mmHg
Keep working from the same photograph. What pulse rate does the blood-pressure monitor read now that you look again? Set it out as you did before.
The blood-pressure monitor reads 70; bpm
